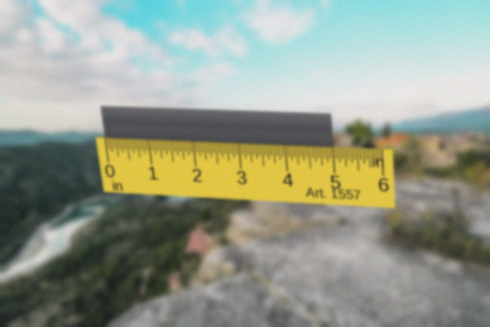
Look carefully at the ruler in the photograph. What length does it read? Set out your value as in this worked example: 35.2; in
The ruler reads 5; in
